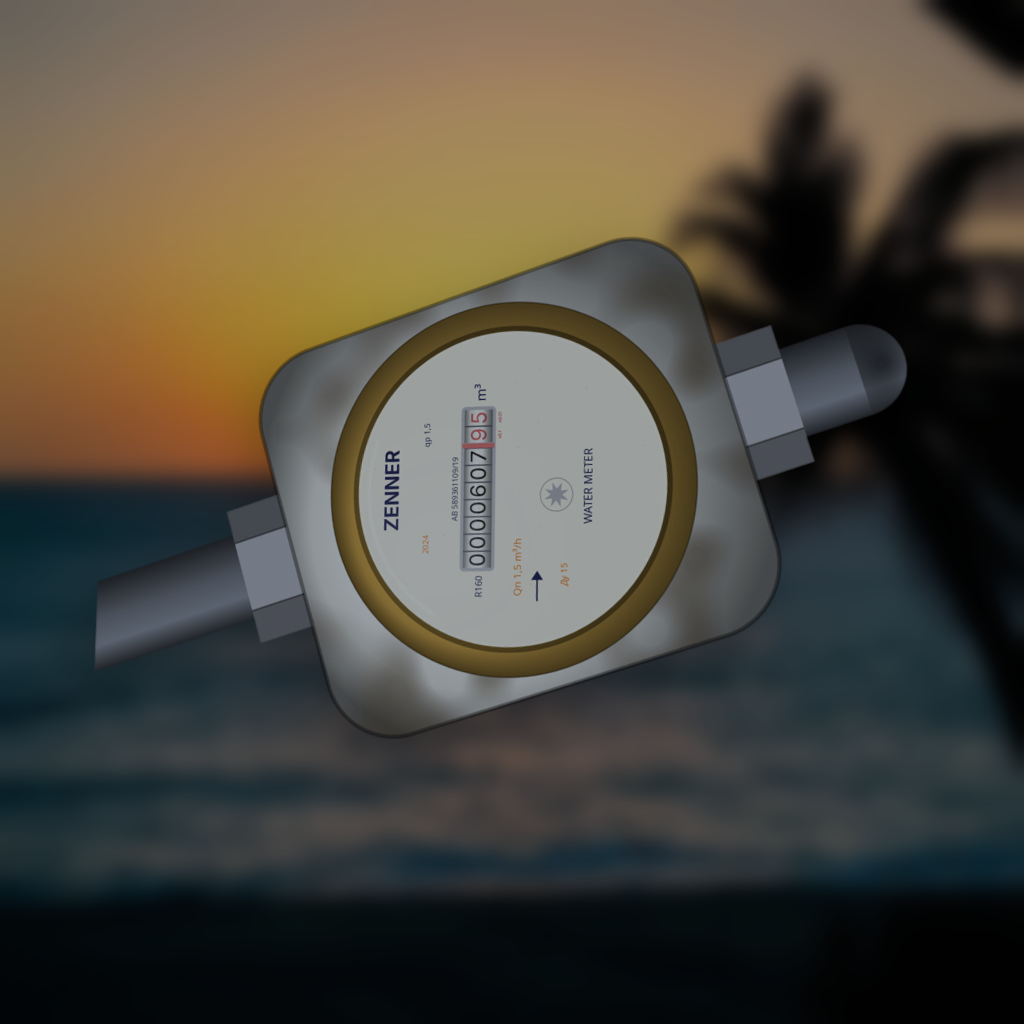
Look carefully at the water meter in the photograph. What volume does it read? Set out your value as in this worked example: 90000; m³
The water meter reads 607.95; m³
